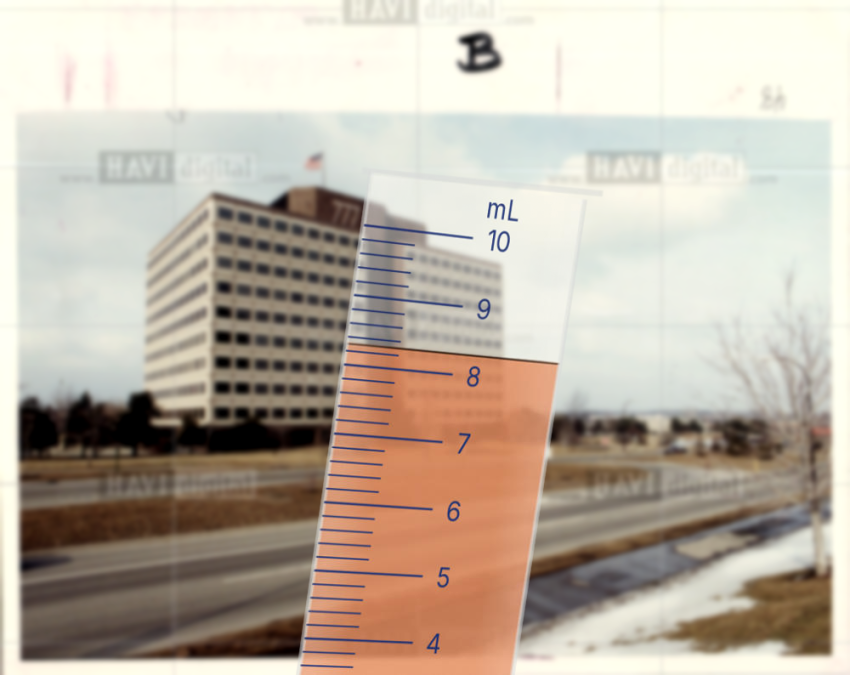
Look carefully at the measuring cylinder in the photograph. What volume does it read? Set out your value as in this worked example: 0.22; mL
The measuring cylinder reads 8.3; mL
